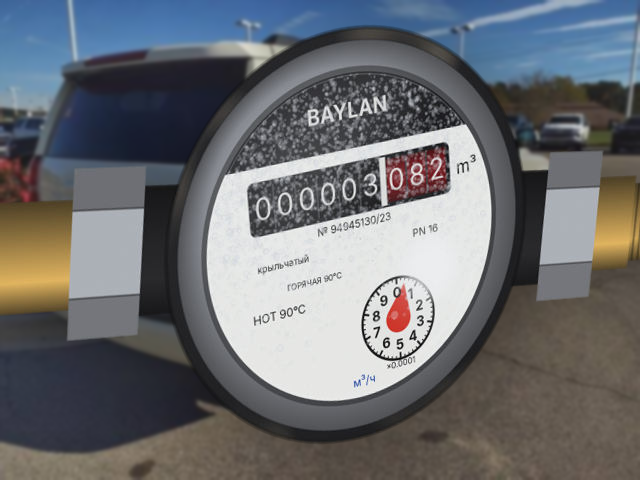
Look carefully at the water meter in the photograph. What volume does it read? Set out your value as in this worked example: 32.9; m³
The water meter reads 3.0820; m³
